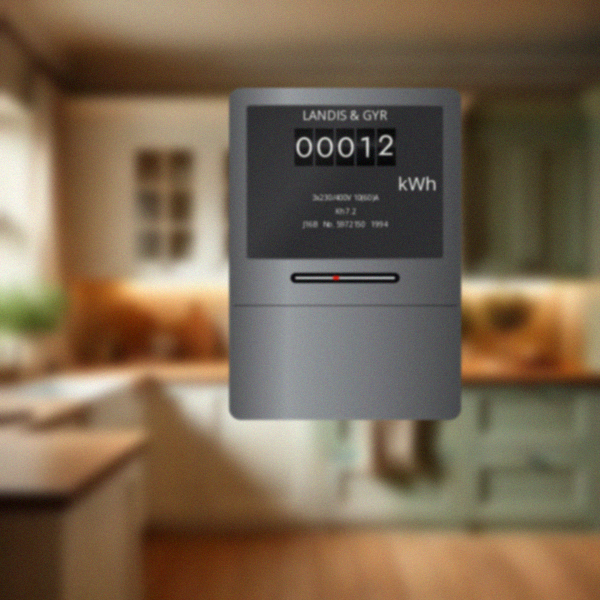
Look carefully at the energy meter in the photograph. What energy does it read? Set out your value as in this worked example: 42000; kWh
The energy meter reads 12; kWh
